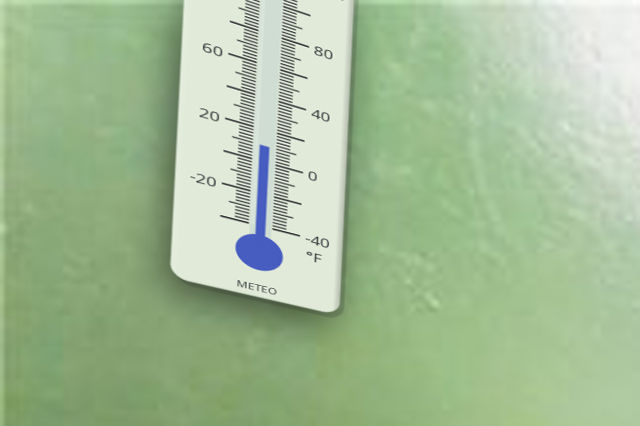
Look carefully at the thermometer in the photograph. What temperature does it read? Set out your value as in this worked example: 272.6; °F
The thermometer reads 10; °F
